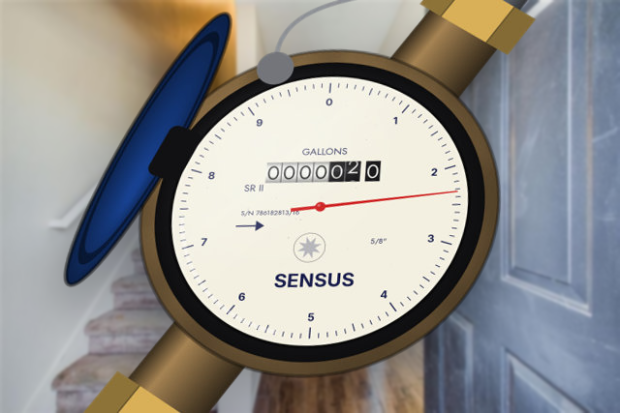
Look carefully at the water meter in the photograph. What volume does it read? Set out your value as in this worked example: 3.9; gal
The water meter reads 22.3; gal
